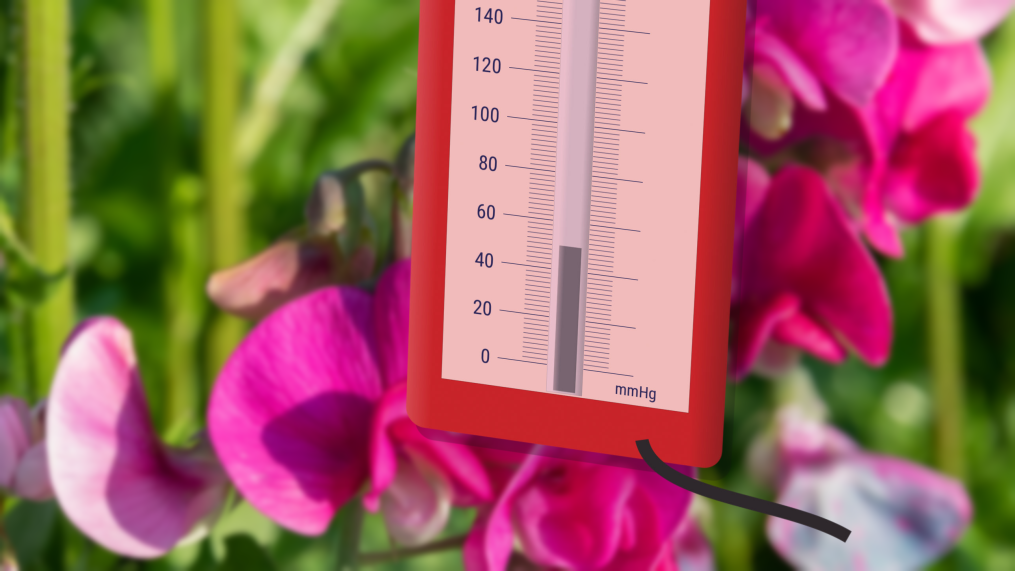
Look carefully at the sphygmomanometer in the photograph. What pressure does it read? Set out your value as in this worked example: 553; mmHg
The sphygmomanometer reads 50; mmHg
